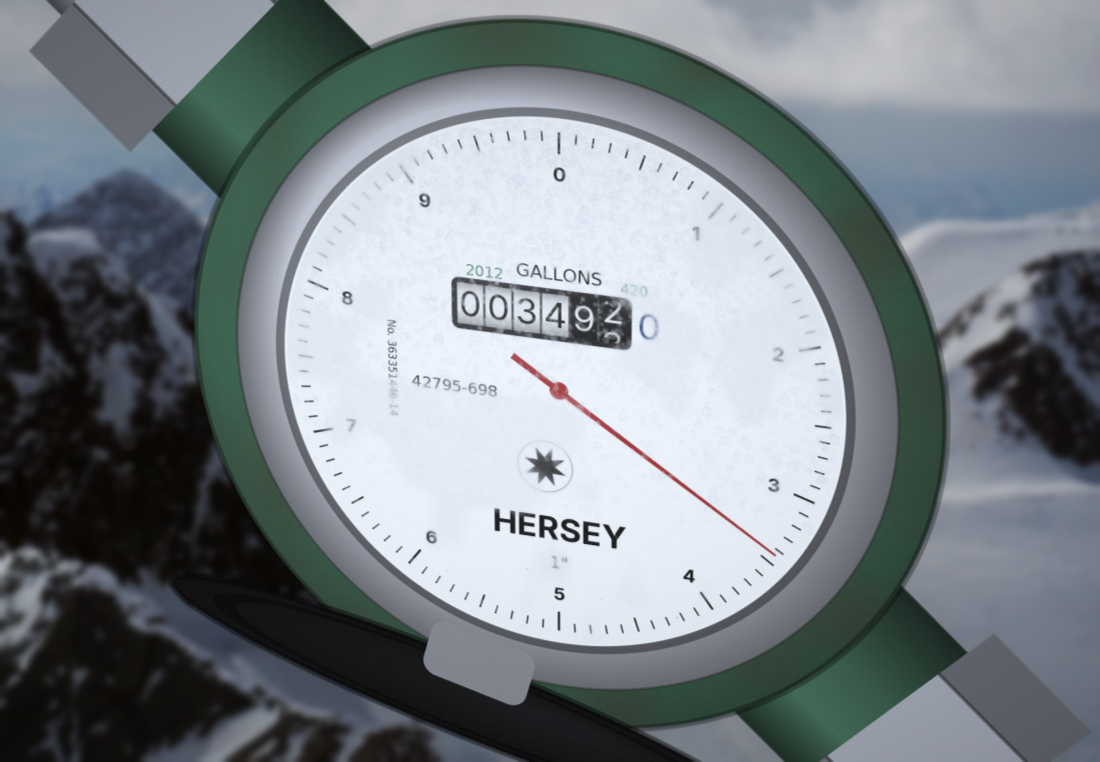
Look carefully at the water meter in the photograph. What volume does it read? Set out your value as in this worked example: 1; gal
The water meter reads 34923.4; gal
